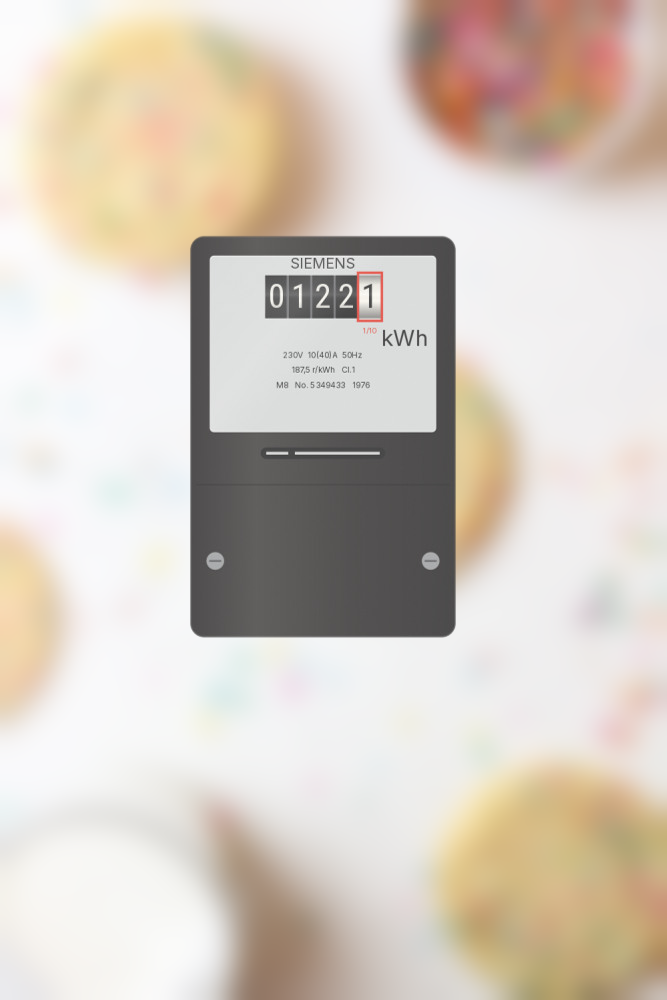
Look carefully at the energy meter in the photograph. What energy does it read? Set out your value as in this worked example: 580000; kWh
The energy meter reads 122.1; kWh
